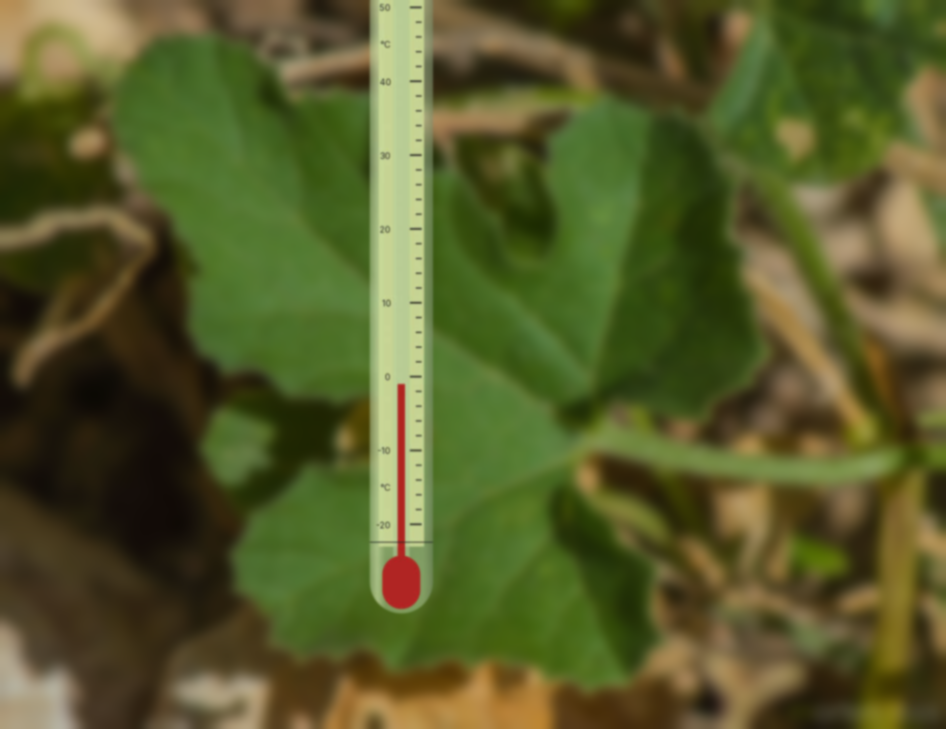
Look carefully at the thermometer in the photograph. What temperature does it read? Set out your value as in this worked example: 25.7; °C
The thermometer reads -1; °C
